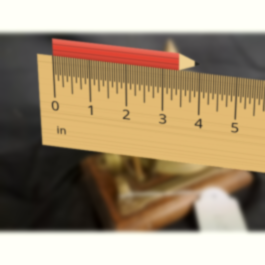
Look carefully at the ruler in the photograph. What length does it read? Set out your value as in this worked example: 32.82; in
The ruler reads 4; in
